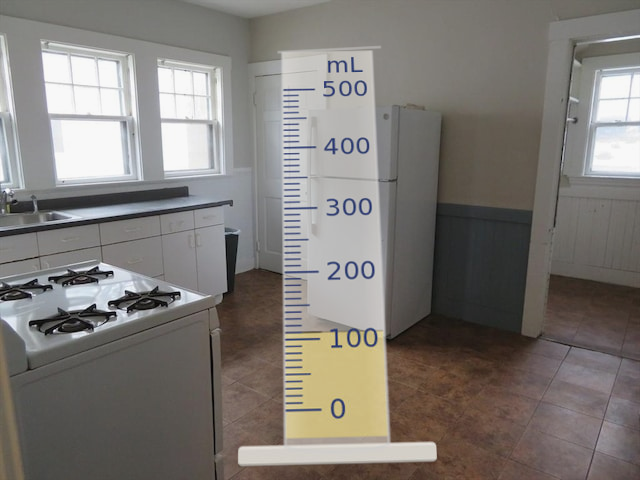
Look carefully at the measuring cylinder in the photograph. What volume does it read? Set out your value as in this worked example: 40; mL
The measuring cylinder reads 110; mL
